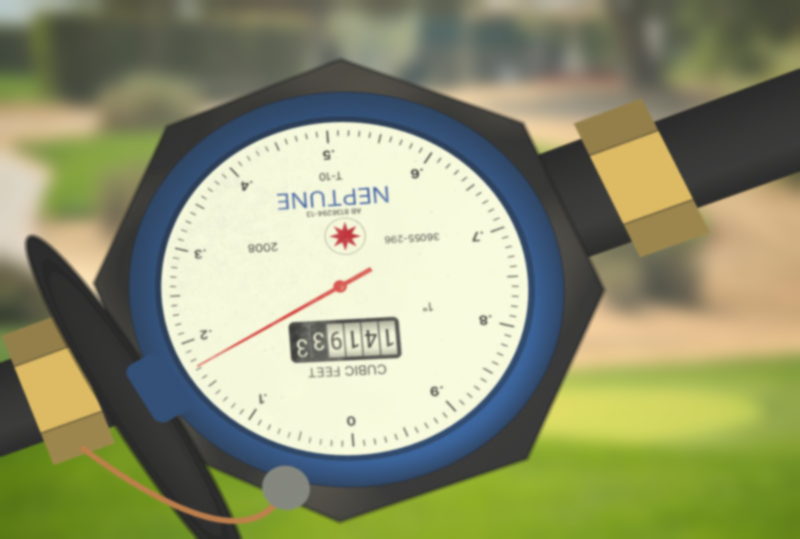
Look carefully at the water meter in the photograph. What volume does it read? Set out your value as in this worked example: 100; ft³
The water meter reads 141933.17; ft³
